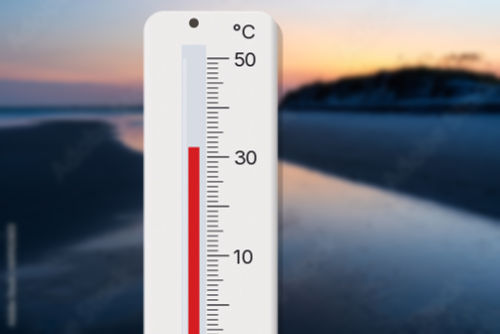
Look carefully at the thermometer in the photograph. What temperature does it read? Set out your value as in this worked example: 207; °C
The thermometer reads 32; °C
